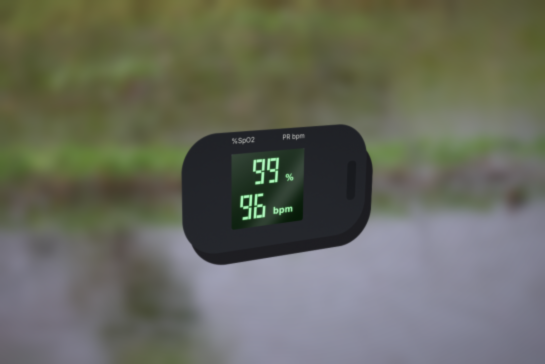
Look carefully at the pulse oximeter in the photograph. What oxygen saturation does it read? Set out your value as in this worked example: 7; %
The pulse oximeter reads 99; %
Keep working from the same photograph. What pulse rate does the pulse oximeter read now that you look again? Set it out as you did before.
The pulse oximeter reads 96; bpm
